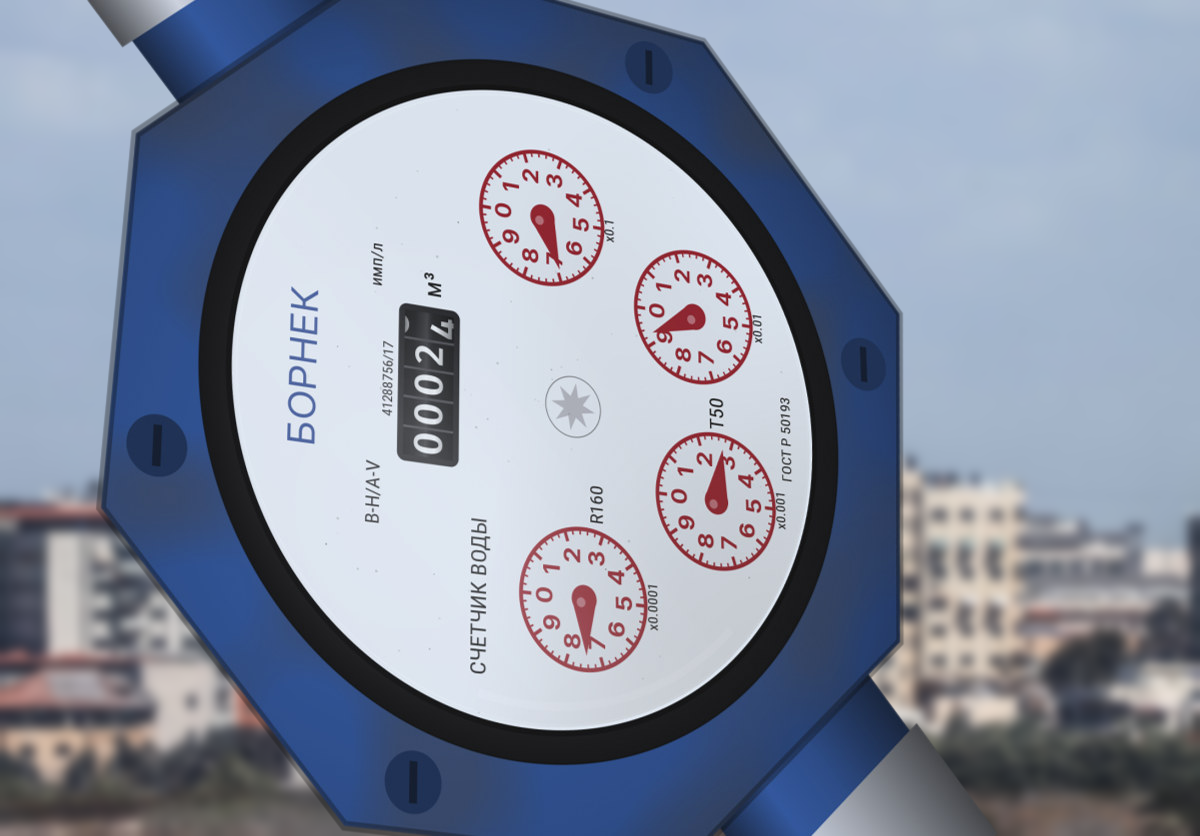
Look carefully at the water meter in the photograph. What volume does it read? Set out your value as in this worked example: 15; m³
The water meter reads 23.6927; m³
